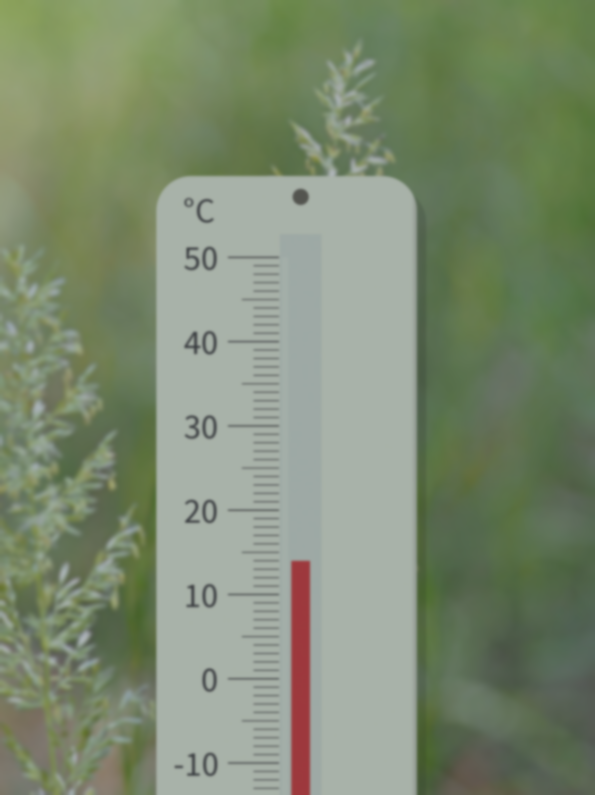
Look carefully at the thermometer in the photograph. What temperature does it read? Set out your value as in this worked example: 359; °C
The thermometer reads 14; °C
